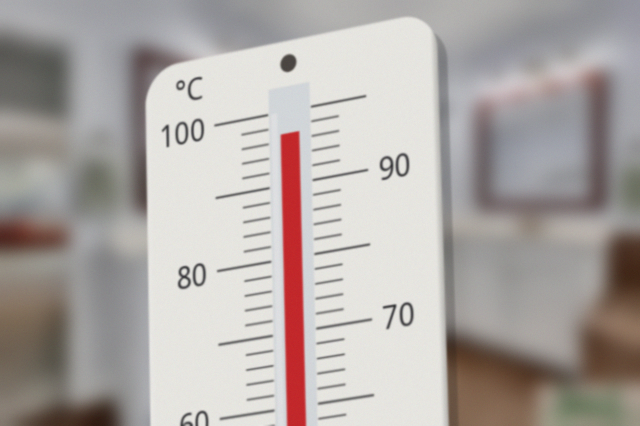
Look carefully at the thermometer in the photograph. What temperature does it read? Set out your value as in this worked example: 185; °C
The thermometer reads 97; °C
